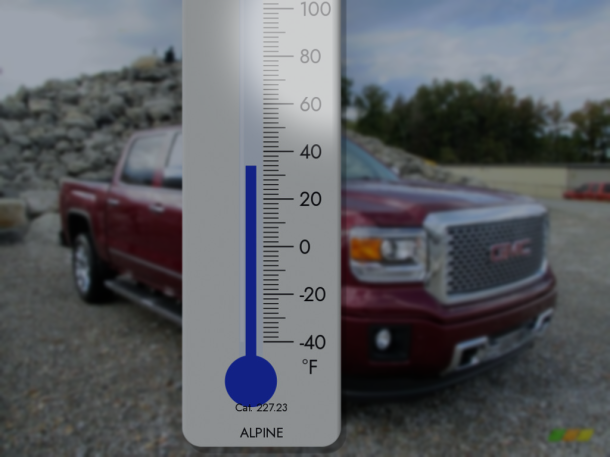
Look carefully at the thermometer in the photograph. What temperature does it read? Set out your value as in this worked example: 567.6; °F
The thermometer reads 34; °F
